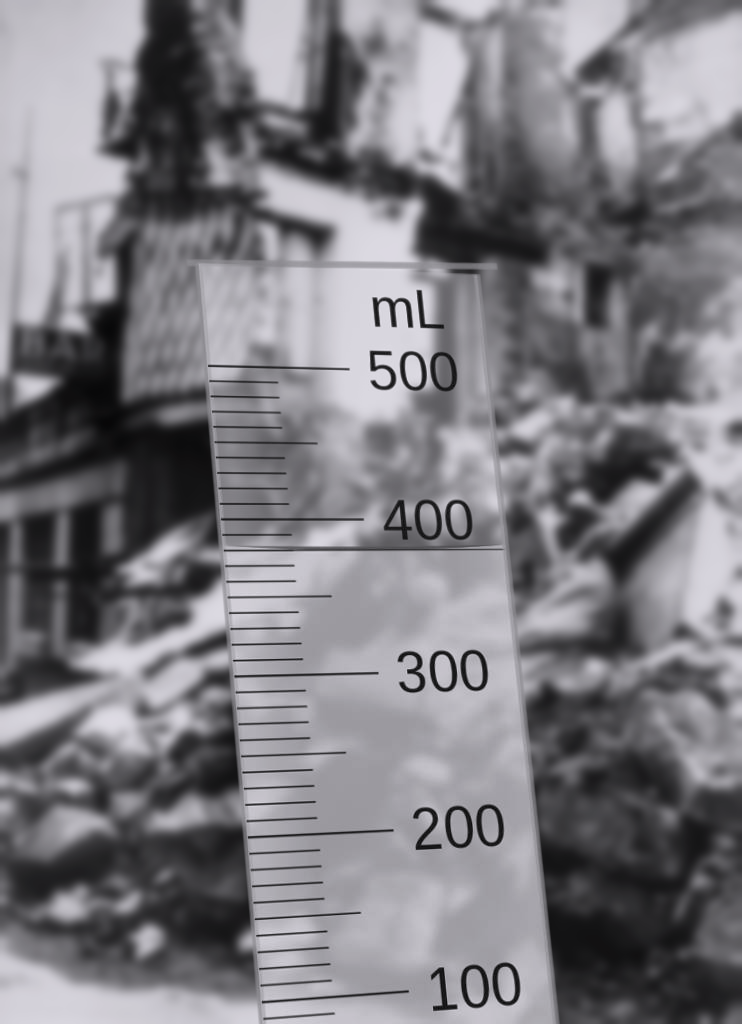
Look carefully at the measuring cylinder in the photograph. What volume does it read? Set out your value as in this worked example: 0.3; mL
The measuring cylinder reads 380; mL
